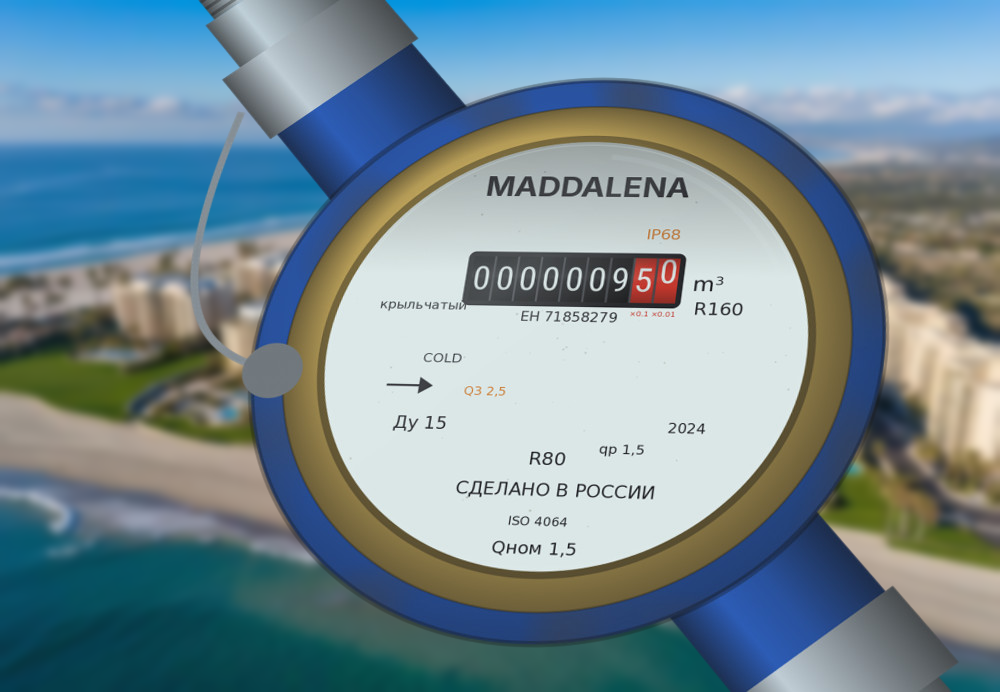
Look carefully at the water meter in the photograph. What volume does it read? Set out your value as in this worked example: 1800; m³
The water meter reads 9.50; m³
